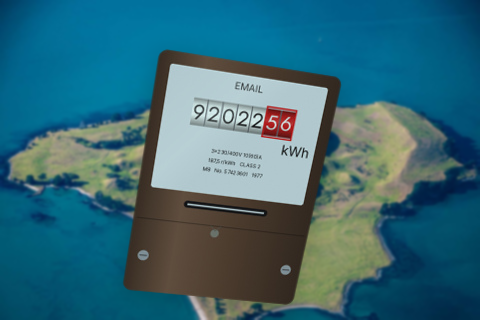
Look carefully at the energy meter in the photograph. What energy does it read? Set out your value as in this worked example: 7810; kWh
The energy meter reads 92022.56; kWh
